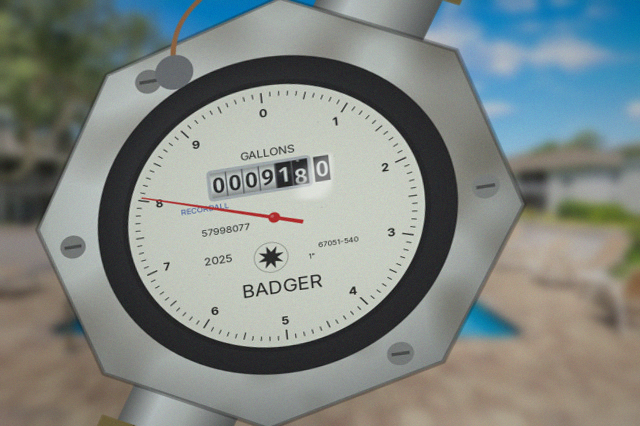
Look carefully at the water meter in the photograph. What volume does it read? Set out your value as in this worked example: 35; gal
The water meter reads 9178.0; gal
